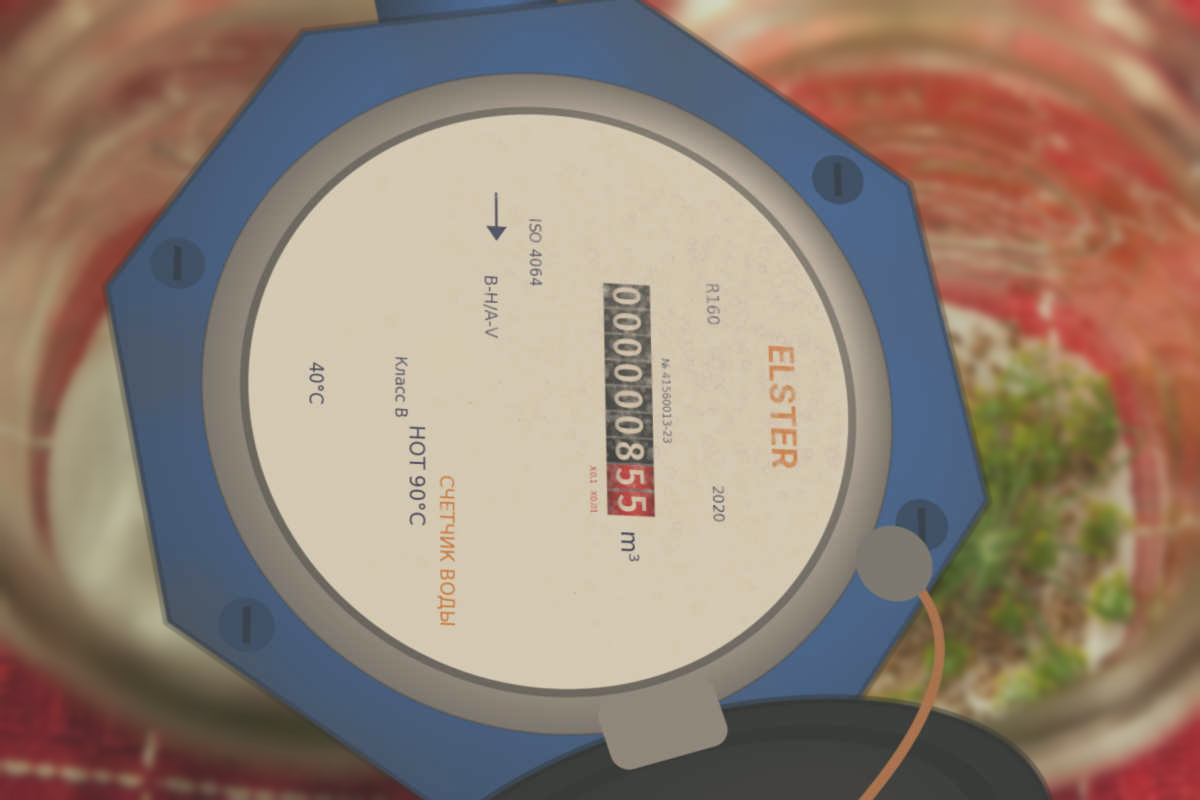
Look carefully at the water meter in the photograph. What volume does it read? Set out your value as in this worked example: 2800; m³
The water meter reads 8.55; m³
